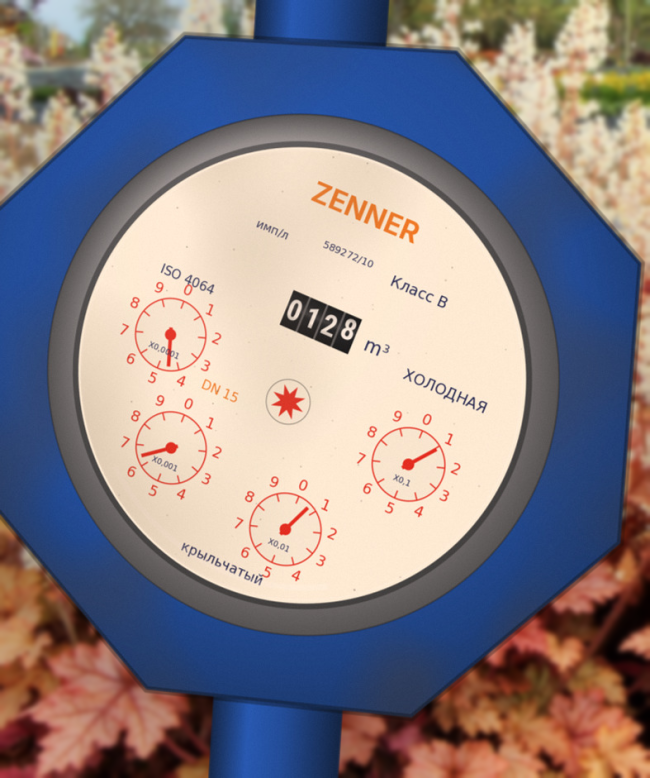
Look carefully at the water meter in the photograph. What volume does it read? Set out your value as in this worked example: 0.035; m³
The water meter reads 128.1064; m³
